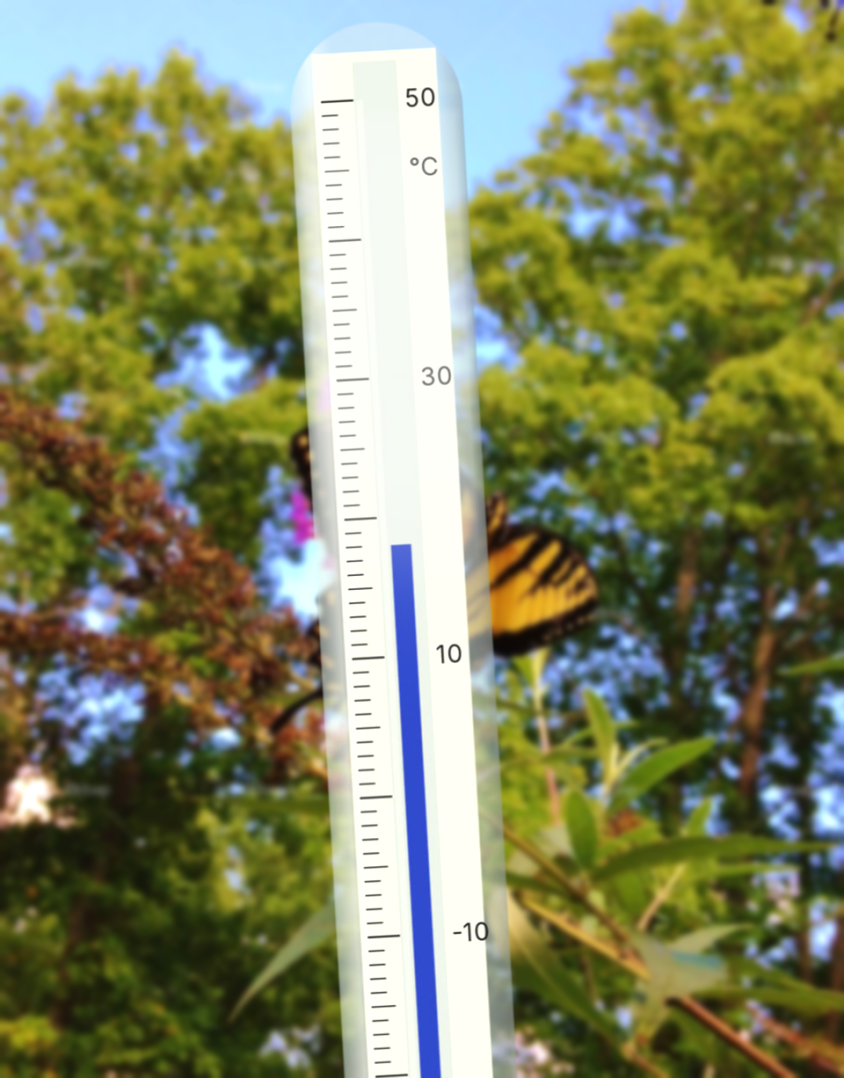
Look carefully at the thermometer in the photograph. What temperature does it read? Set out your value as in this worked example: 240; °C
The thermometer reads 18; °C
